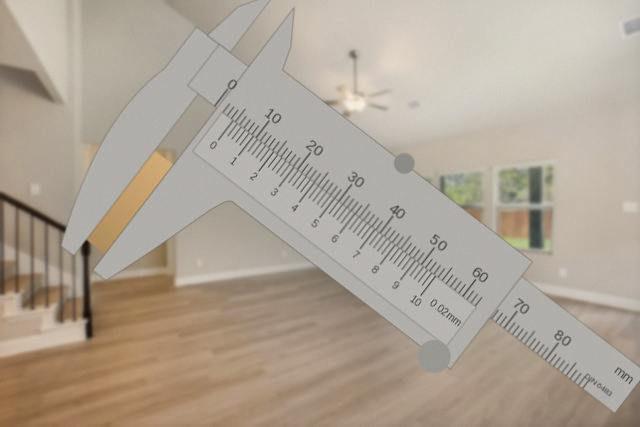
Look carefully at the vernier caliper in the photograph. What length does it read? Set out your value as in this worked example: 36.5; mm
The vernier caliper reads 4.5; mm
